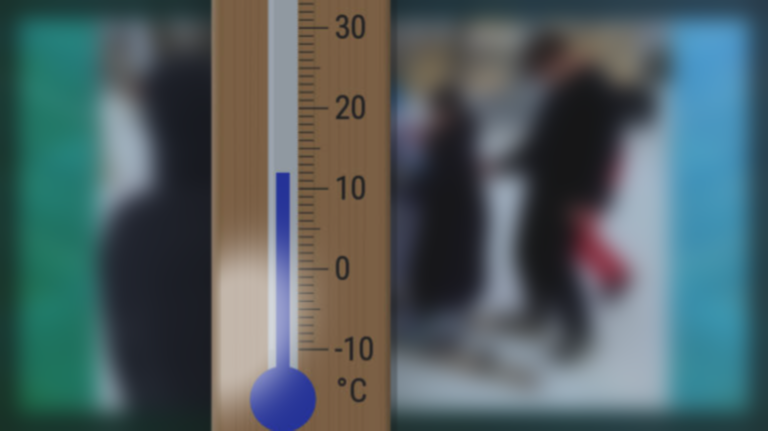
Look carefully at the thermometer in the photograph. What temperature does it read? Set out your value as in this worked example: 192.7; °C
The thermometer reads 12; °C
